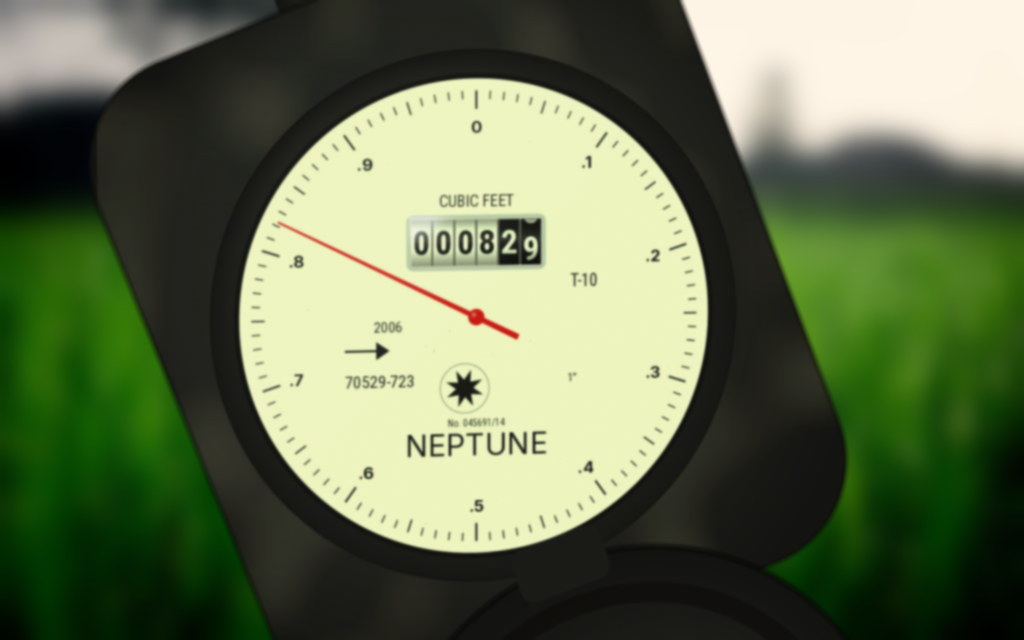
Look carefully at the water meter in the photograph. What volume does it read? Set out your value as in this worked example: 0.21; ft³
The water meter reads 828.82; ft³
